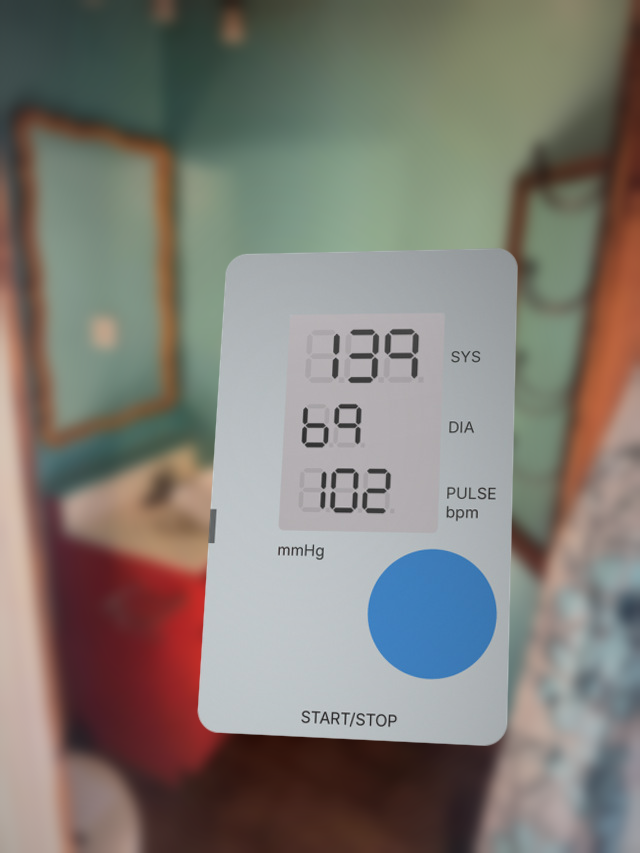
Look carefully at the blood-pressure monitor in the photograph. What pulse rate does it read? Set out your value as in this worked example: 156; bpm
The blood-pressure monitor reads 102; bpm
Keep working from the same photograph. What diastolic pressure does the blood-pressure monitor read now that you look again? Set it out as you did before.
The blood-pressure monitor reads 69; mmHg
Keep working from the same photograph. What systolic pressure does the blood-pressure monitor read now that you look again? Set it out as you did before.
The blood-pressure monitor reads 139; mmHg
